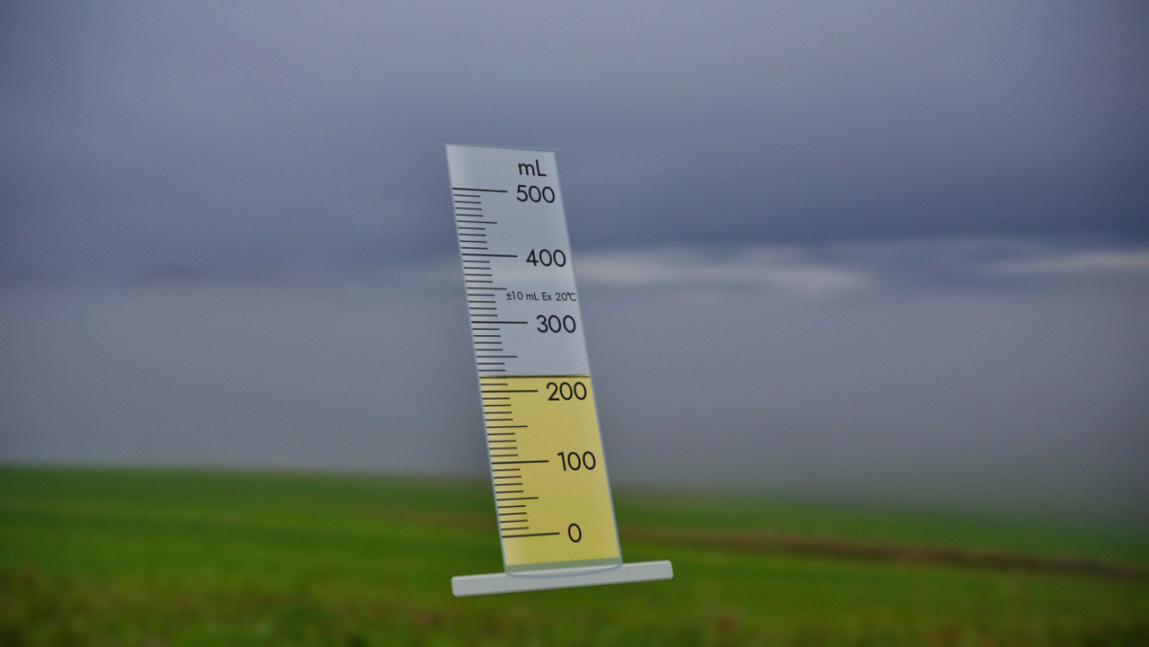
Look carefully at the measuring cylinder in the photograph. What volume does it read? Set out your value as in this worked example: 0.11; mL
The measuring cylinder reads 220; mL
